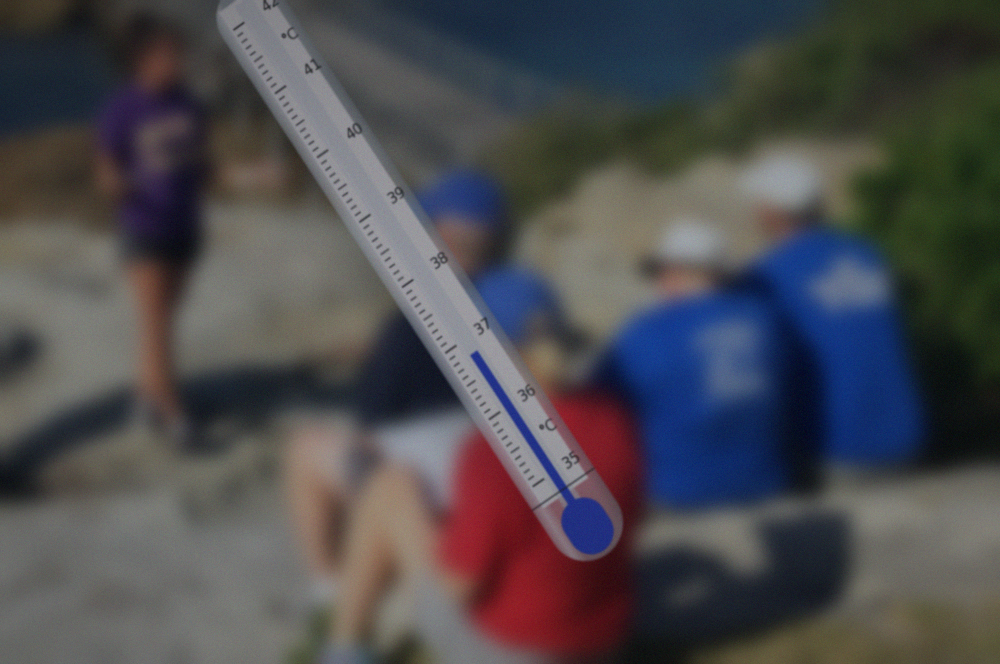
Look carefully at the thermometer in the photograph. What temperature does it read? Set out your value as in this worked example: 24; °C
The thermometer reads 36.8; °C
